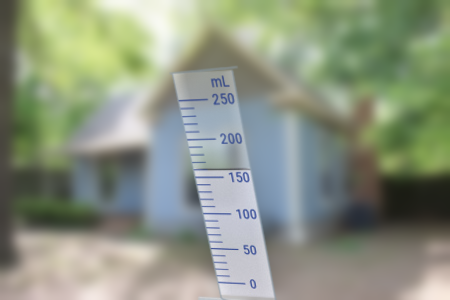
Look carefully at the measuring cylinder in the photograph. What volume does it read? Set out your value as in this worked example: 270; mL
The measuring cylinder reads 160; mL
